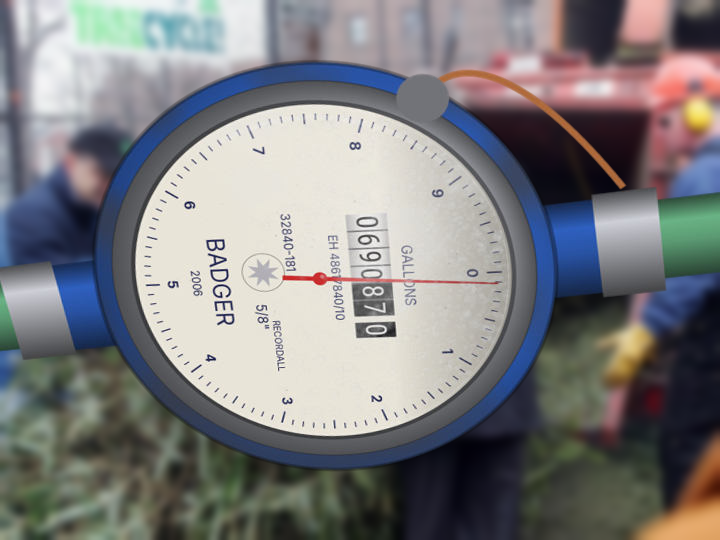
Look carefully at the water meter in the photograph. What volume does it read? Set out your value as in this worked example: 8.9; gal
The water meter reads 690870.1; gal
